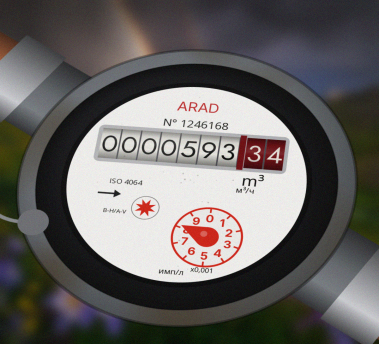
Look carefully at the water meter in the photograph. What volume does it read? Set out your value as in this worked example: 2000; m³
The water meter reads 593.348; m³
